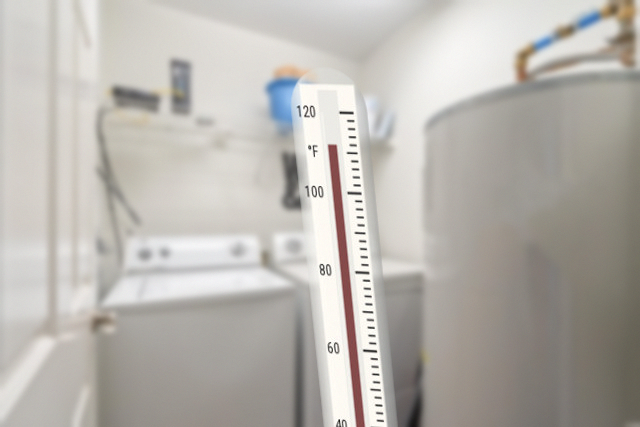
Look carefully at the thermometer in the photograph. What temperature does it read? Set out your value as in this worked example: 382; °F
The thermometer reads 112; °F
